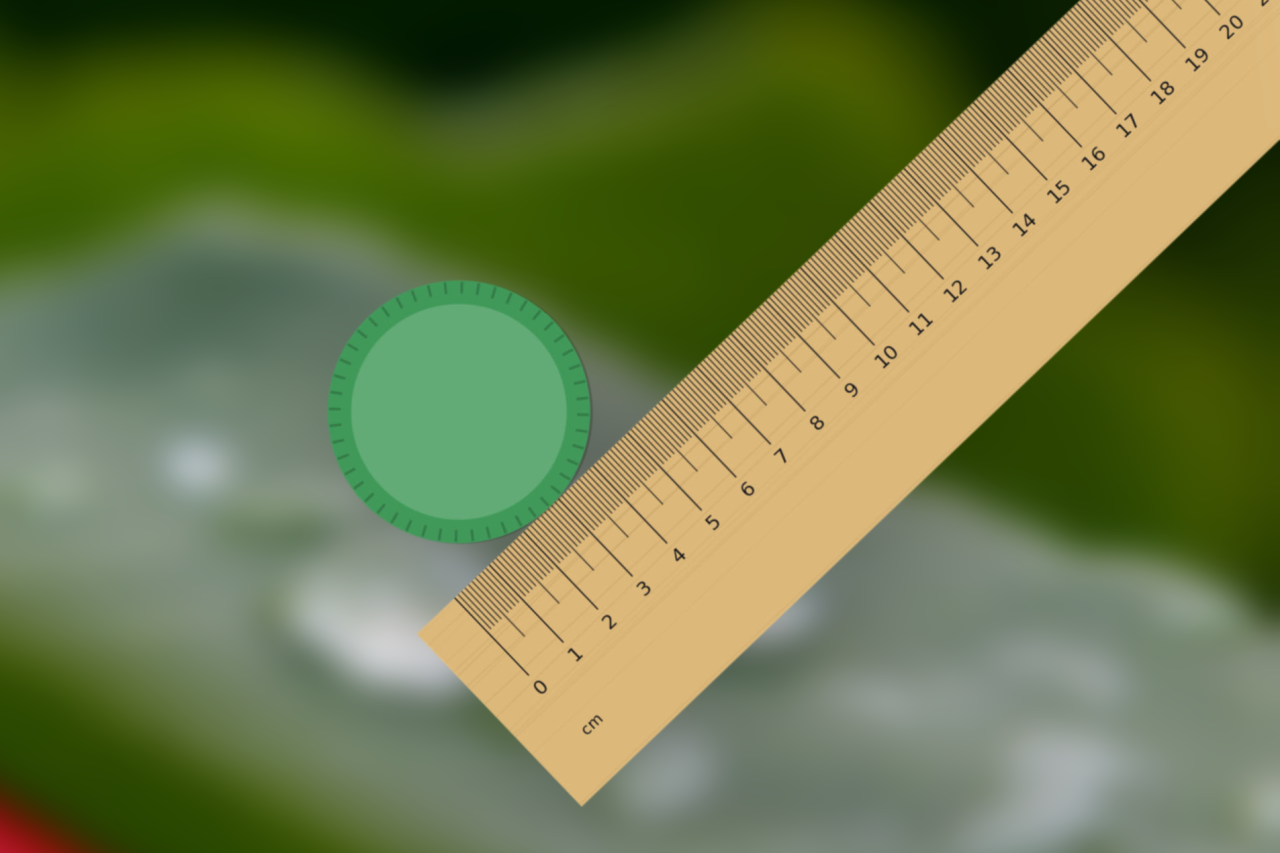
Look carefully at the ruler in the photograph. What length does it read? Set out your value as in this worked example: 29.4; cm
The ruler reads 5.5; cm
